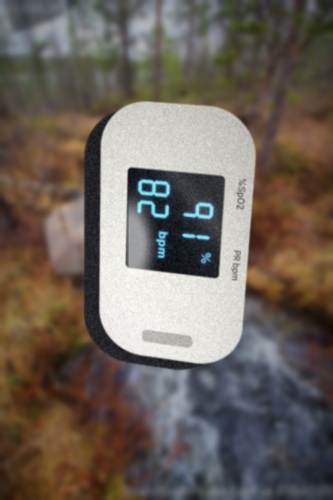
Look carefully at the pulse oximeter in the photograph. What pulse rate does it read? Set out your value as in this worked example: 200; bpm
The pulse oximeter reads 82; bpm
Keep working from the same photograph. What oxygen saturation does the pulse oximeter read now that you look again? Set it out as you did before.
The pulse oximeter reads 91; %
